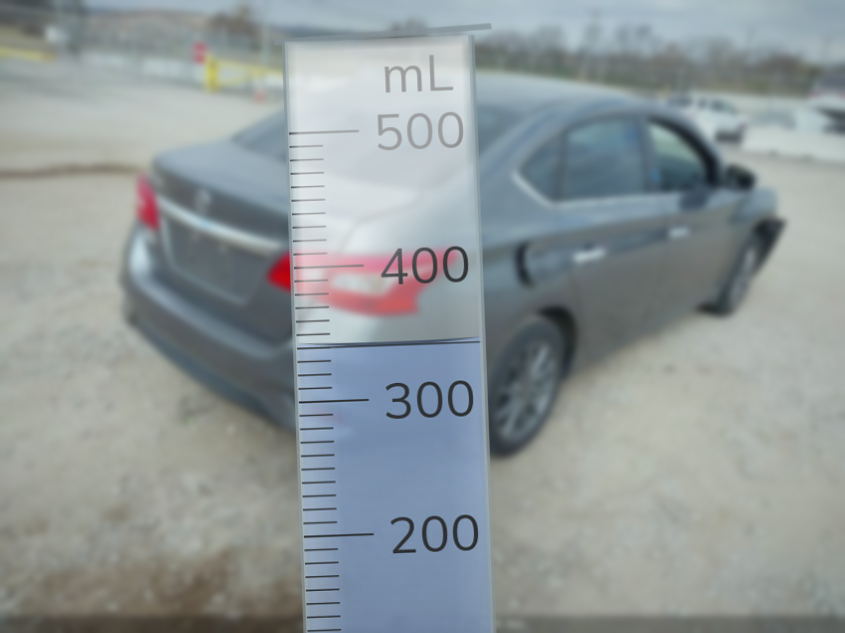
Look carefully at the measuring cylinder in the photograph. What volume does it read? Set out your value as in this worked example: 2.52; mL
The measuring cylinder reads 340; mL
